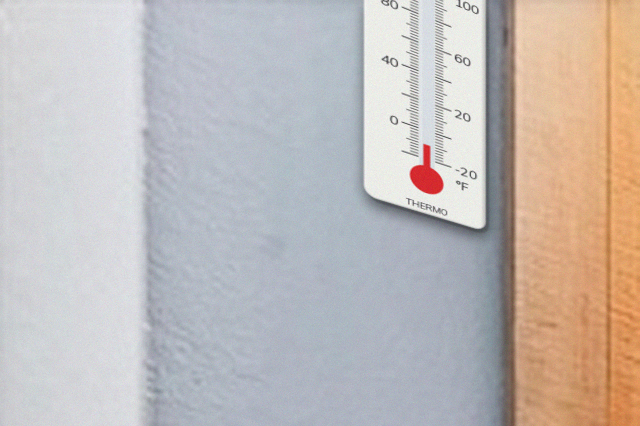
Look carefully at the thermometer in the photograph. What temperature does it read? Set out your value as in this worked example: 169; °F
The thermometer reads -10; °F
